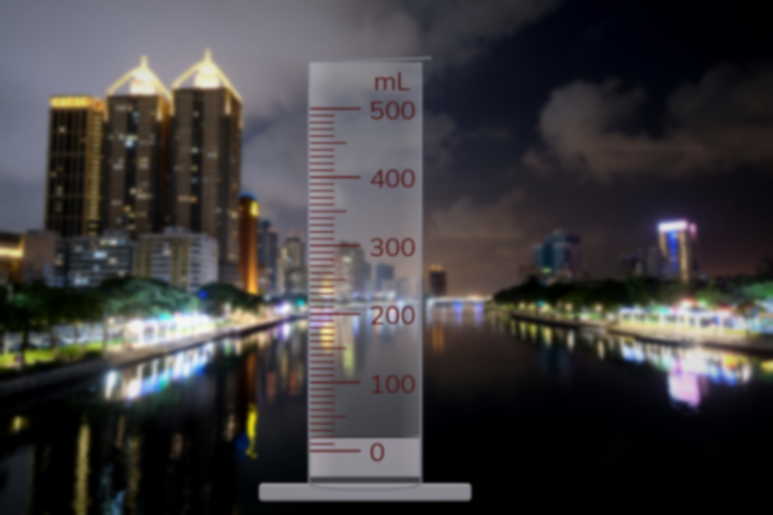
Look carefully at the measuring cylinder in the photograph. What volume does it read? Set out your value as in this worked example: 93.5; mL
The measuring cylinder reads 20; mL
